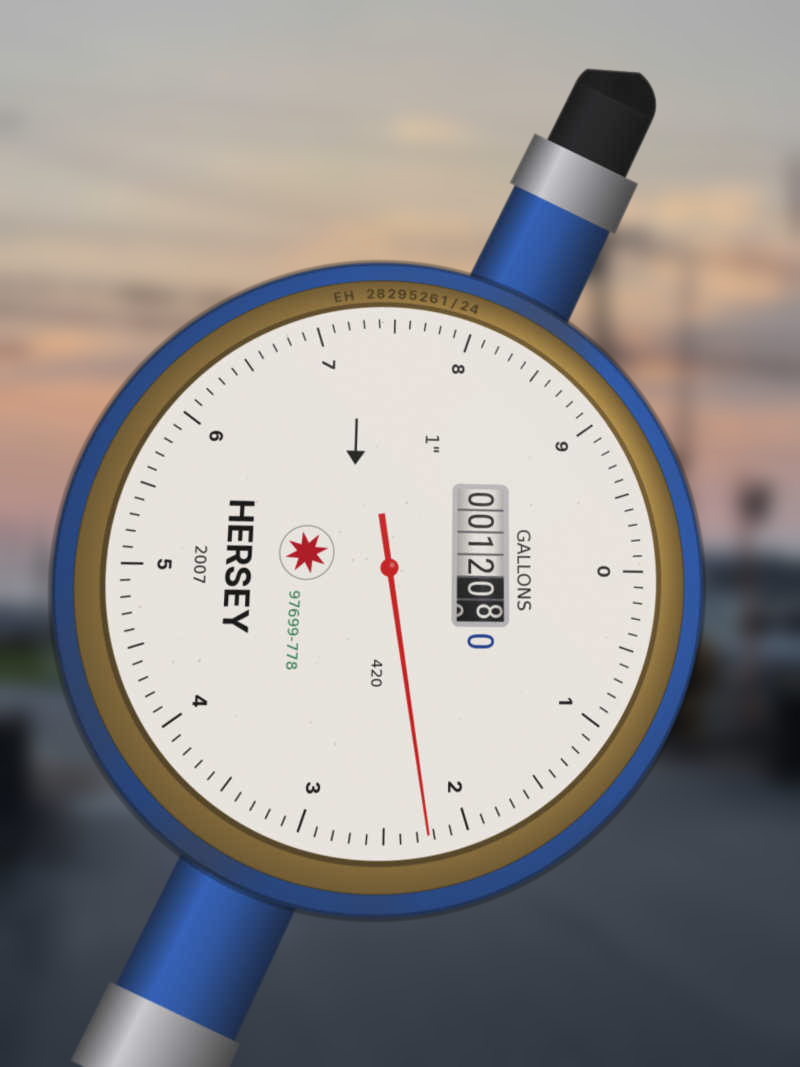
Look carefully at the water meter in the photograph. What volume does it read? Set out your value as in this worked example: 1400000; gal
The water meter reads 12082.2; gal
